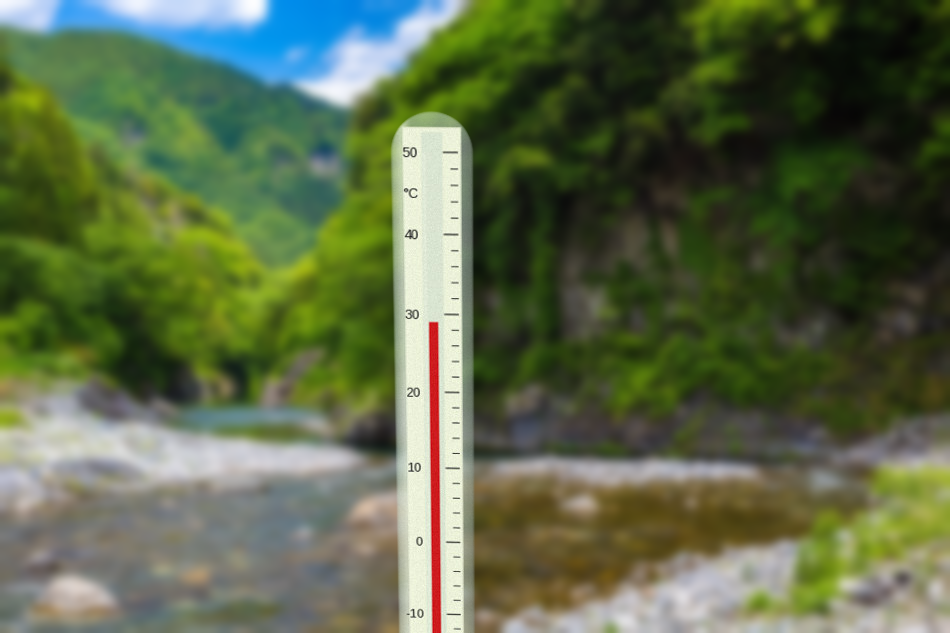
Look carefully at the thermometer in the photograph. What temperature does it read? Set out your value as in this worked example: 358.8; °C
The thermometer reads 29; °C
